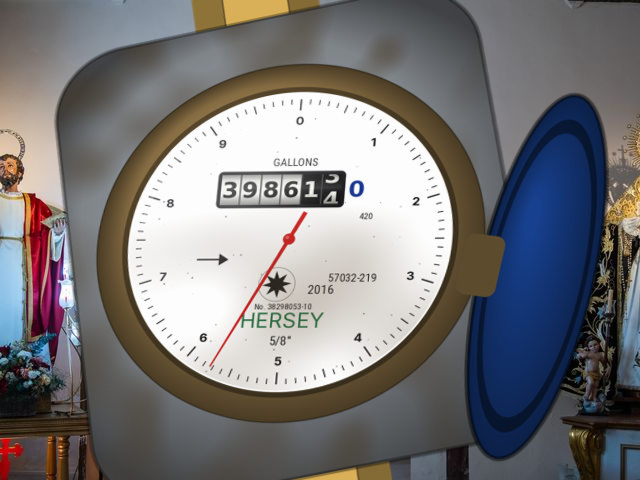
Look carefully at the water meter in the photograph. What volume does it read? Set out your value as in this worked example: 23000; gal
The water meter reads 3986135.7; gal
